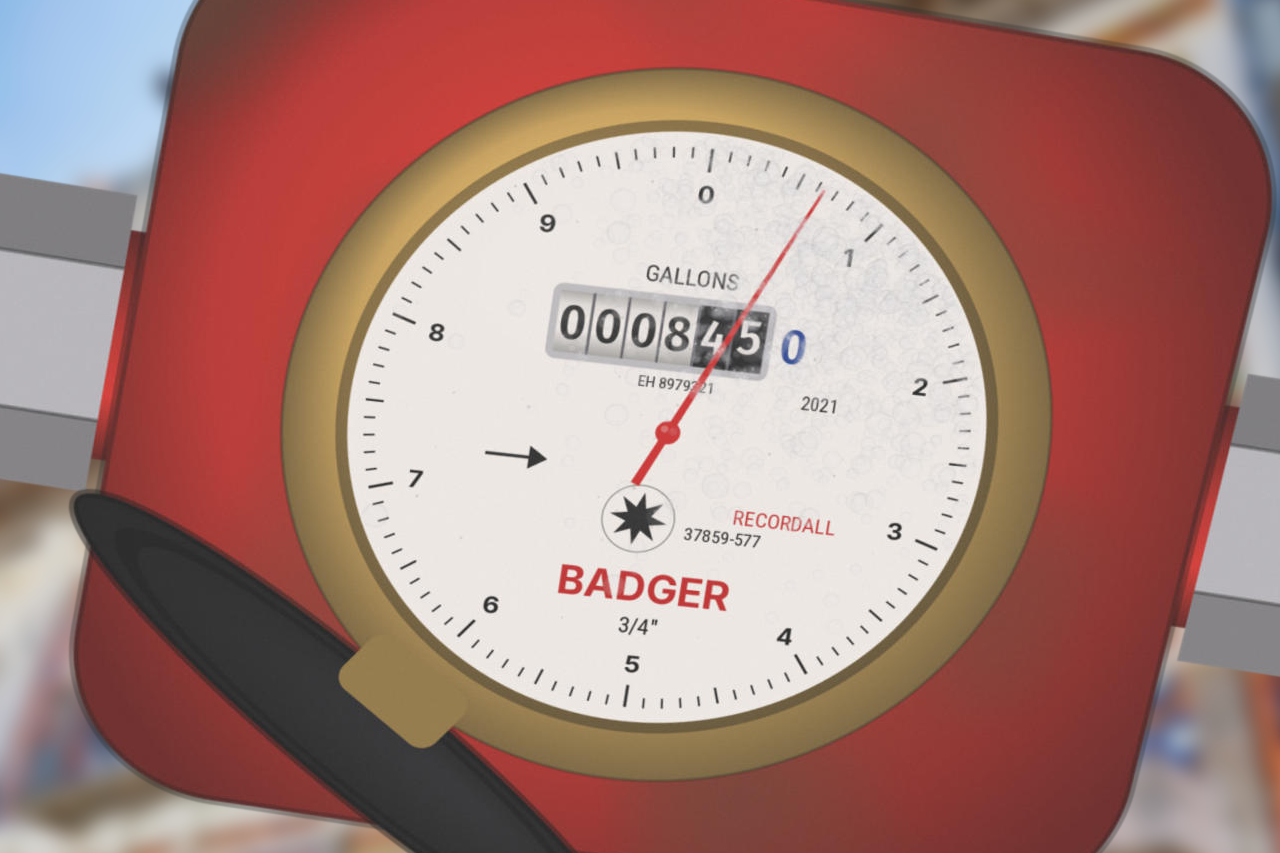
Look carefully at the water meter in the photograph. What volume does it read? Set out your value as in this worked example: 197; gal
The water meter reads 8450.6; gal
